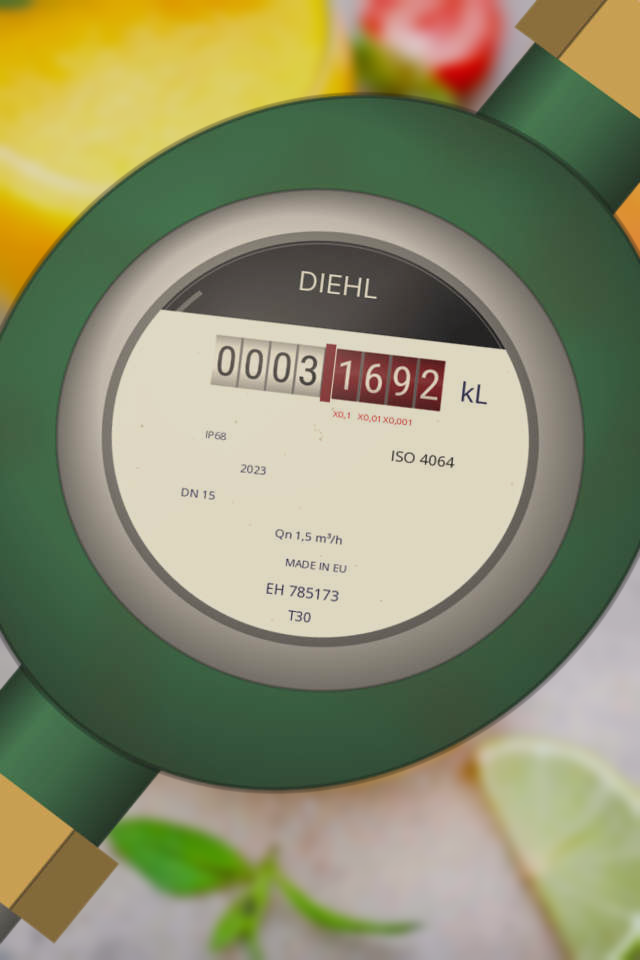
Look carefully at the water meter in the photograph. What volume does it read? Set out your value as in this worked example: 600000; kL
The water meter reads 3.1692; kL
